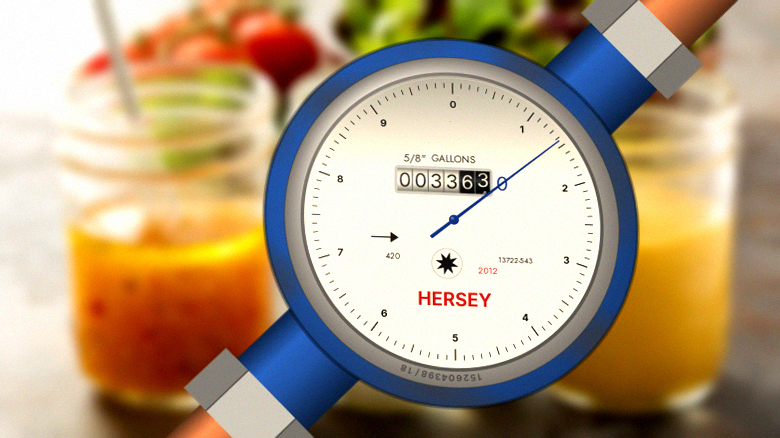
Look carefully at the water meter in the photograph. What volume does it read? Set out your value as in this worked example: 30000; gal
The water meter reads 33631.4; gal
